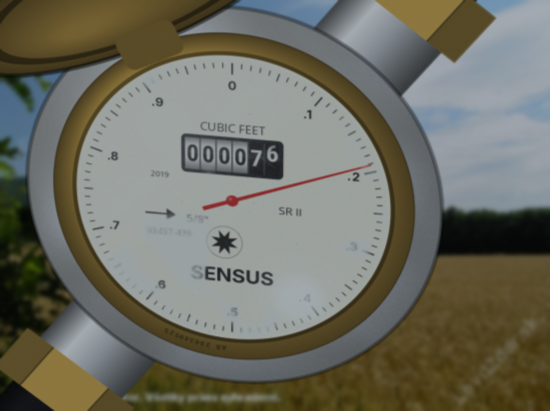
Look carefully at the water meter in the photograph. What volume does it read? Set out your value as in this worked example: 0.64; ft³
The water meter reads 76.19; ft³
